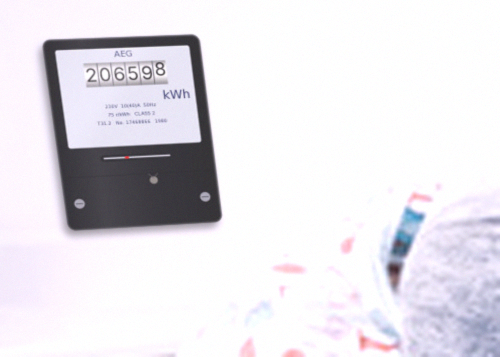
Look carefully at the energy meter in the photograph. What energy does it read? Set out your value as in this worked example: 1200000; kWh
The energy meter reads 206598; kWh
